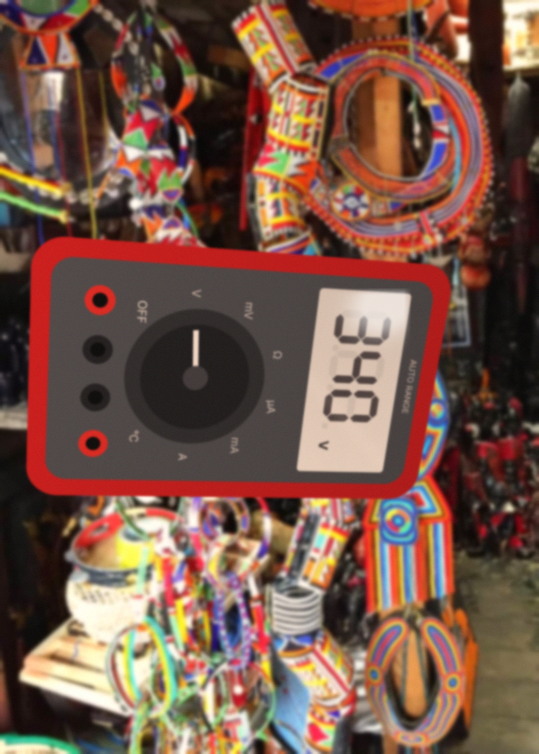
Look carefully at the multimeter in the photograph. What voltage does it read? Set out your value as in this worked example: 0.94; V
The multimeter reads 340; V
